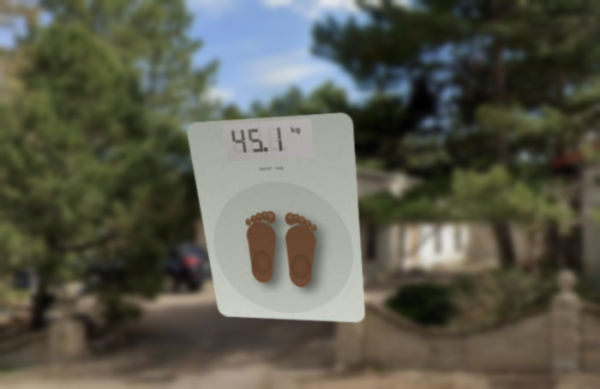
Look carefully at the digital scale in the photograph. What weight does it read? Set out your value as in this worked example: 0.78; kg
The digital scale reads 45.1; kg
